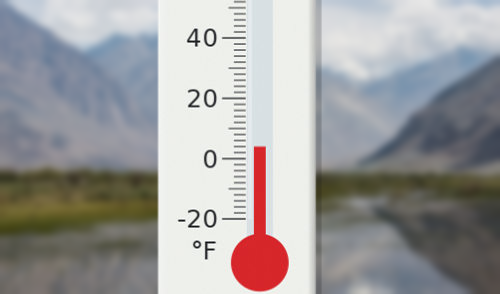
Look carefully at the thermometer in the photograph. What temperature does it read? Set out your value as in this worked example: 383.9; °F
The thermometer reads 4; °F
